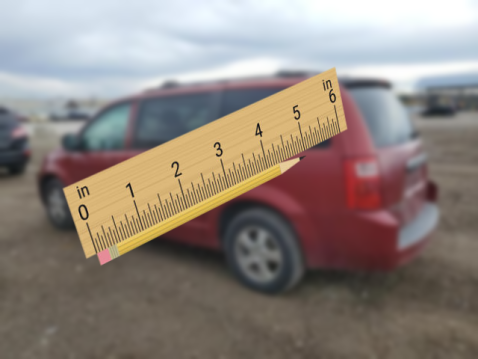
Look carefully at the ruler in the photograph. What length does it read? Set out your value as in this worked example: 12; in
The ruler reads 5; in
